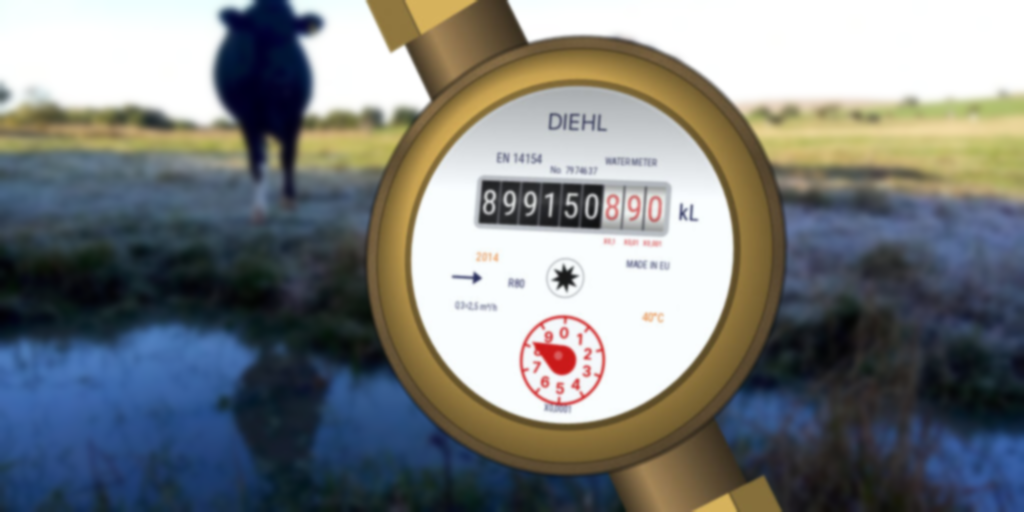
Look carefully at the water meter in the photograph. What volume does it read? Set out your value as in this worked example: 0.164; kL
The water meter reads 899150.8908; kL
